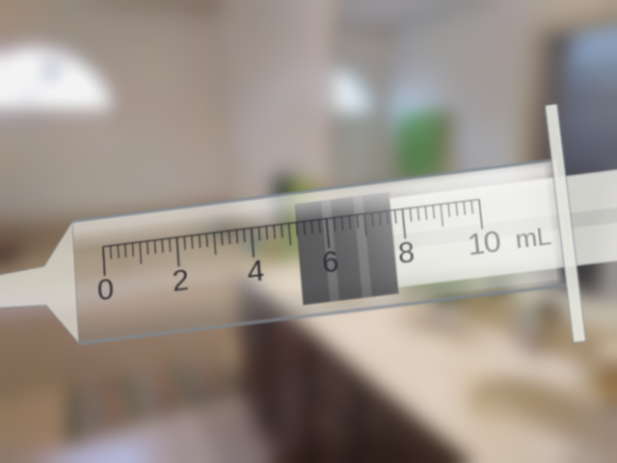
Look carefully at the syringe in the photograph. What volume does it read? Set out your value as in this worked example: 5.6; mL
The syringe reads 5.2; mL
